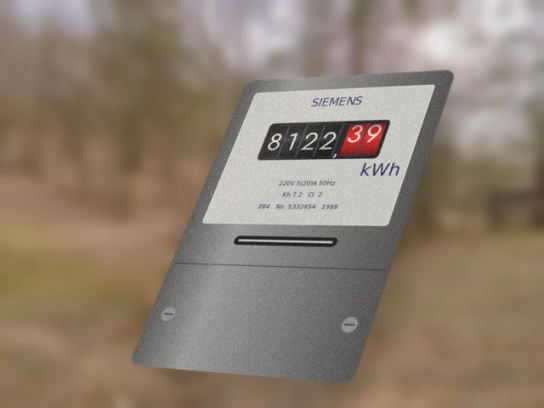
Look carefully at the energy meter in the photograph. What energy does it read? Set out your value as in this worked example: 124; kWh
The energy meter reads 8122.39; kWh
